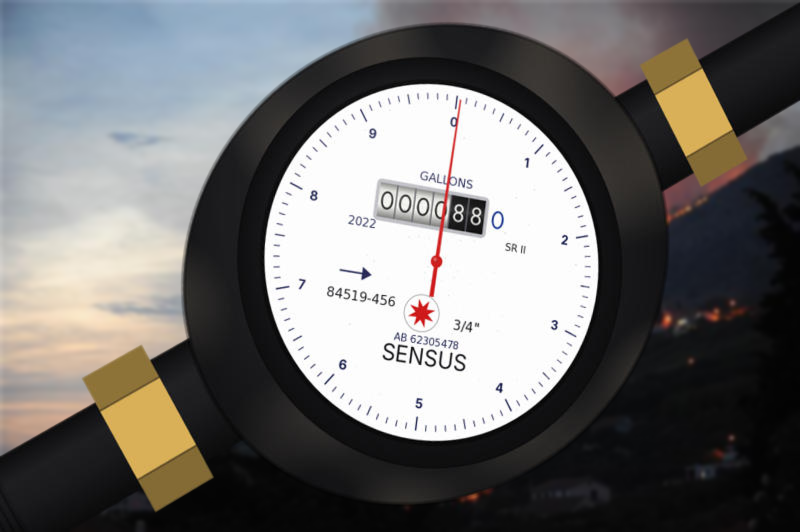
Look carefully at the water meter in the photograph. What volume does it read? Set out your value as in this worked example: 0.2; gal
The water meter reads 880.0; gal
